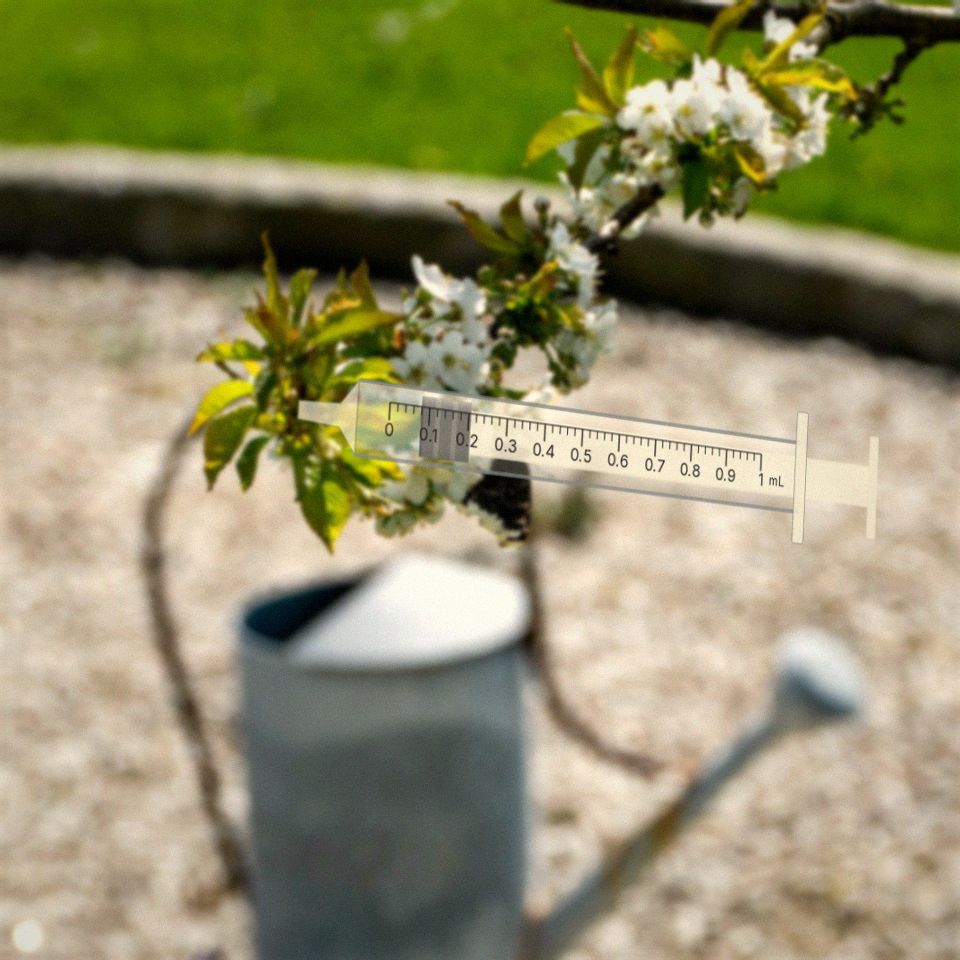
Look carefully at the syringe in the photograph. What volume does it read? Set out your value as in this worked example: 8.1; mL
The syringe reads 0.08; mL
